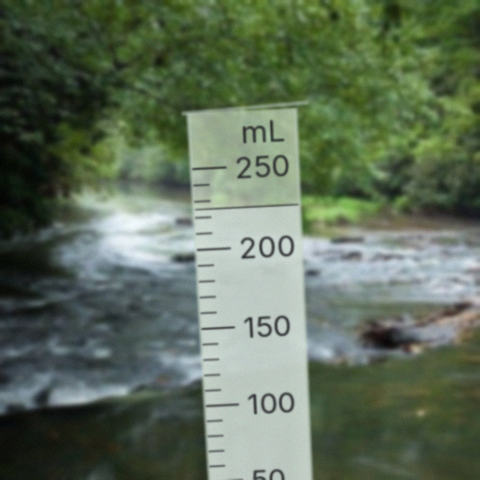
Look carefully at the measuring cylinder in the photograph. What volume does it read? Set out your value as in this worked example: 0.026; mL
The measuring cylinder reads 225; mL
